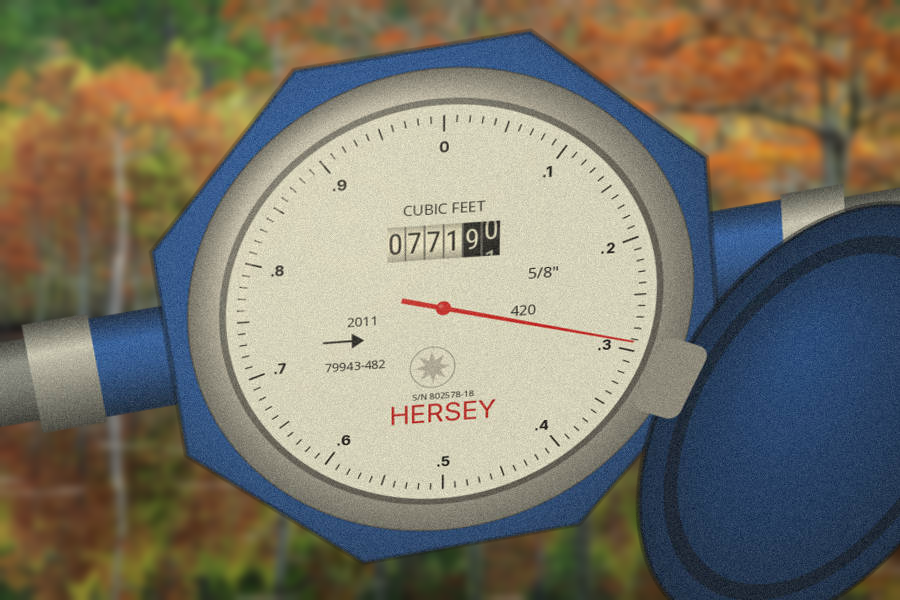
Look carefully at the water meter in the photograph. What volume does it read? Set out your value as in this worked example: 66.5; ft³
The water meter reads 77190.29; ft³
